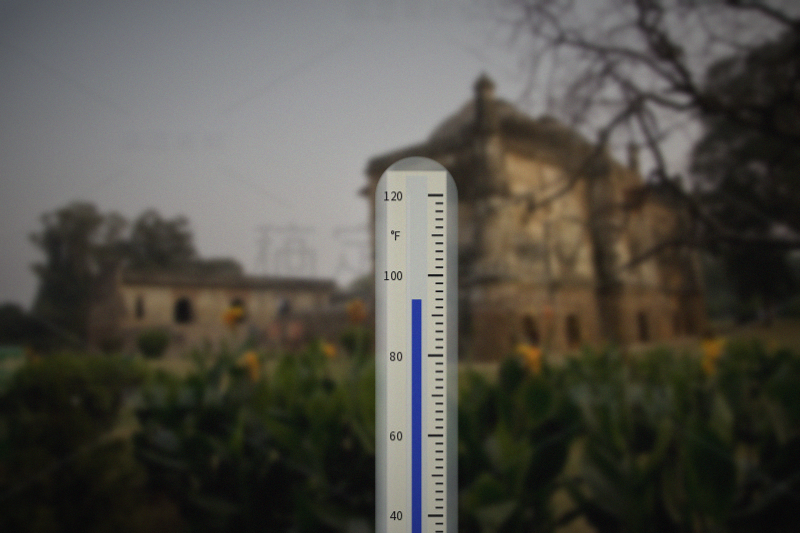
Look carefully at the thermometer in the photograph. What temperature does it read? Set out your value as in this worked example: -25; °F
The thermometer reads 94; °F
